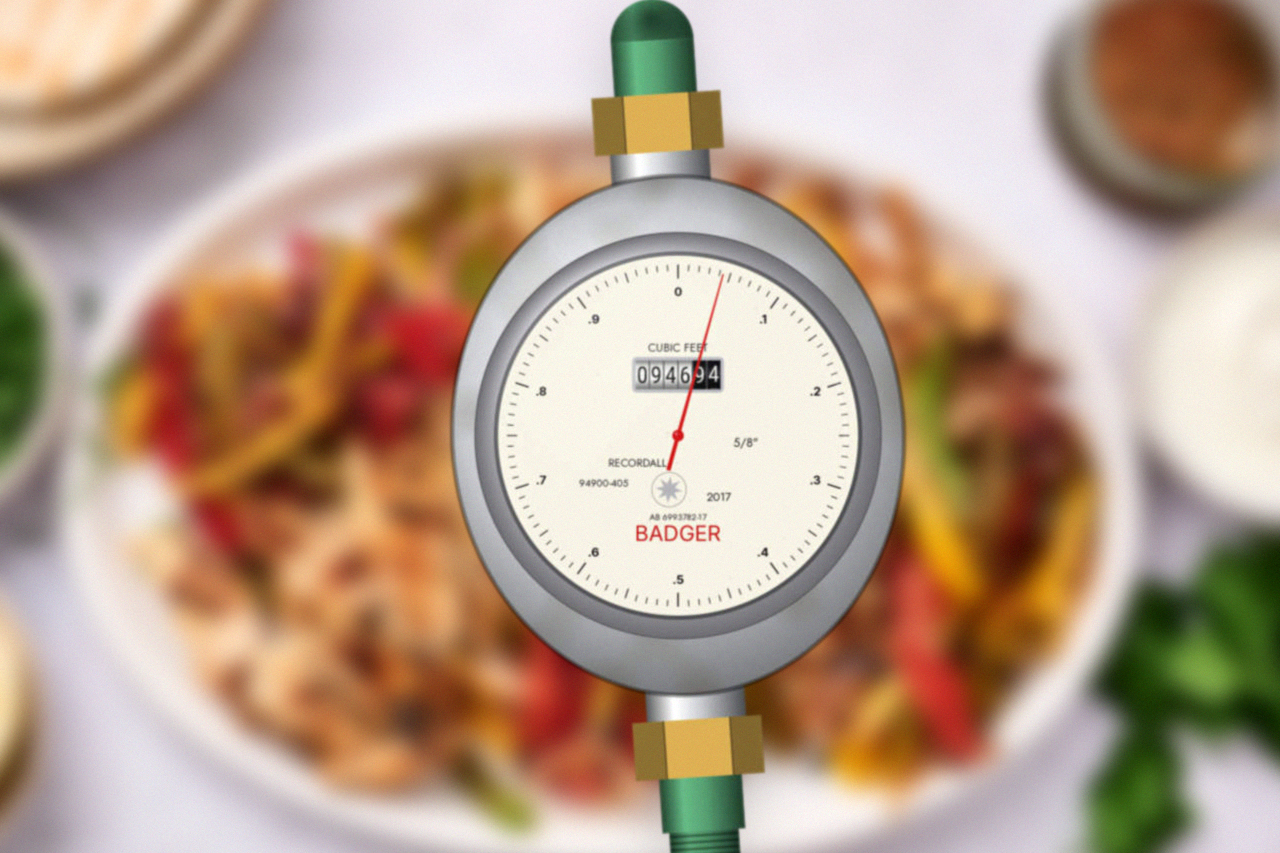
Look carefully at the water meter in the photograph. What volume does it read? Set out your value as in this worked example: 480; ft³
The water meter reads 94694.04; ft³
